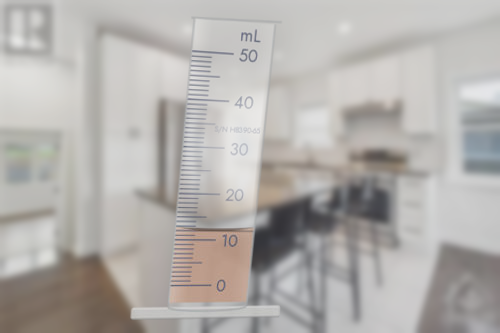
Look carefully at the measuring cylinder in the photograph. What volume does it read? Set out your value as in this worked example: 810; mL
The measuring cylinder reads 12; mL
